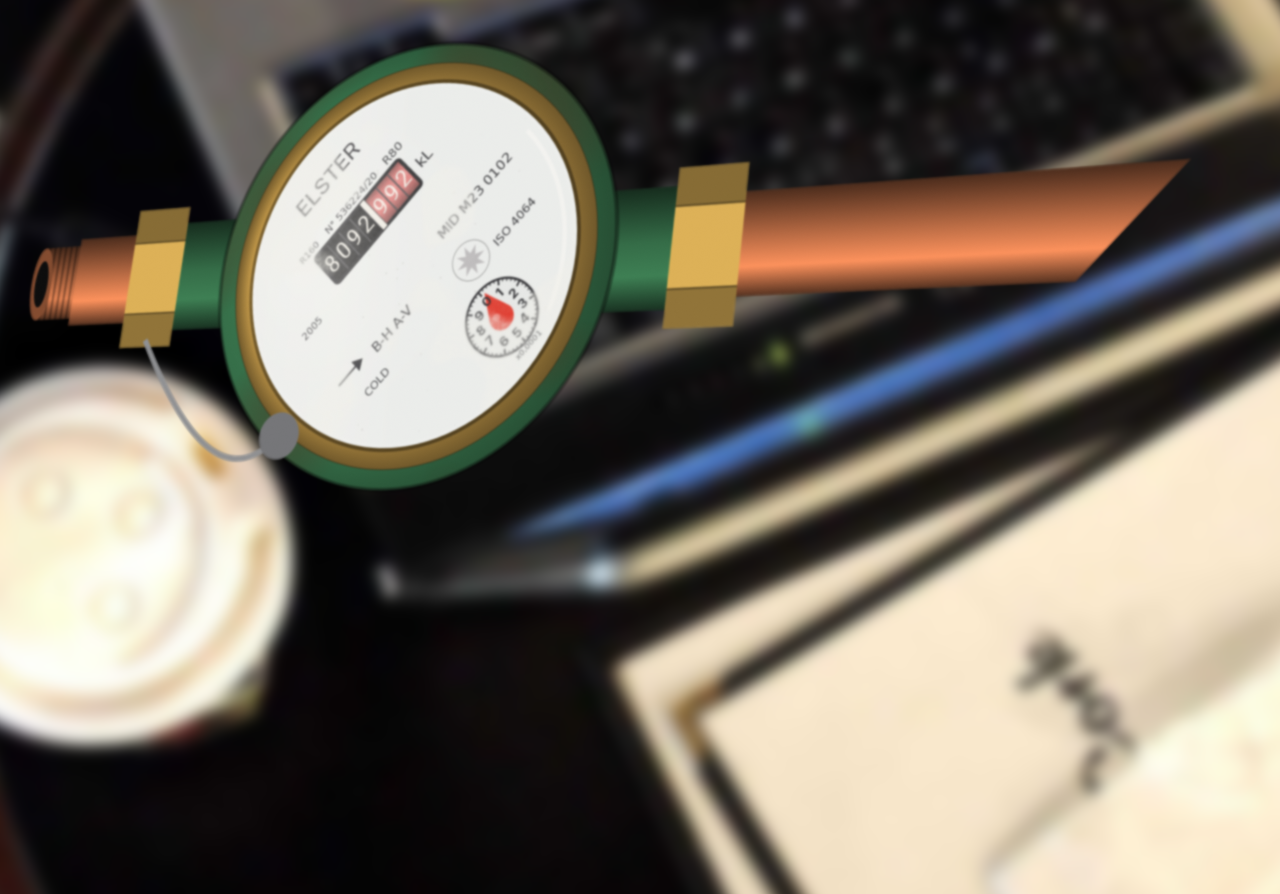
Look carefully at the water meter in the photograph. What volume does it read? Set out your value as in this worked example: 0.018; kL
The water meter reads 8092.9920; kL
